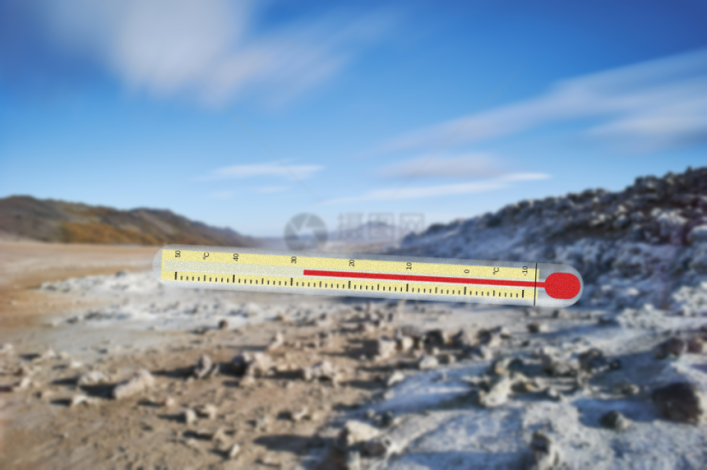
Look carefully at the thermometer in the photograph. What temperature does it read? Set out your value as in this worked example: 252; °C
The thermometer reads 28; °C
